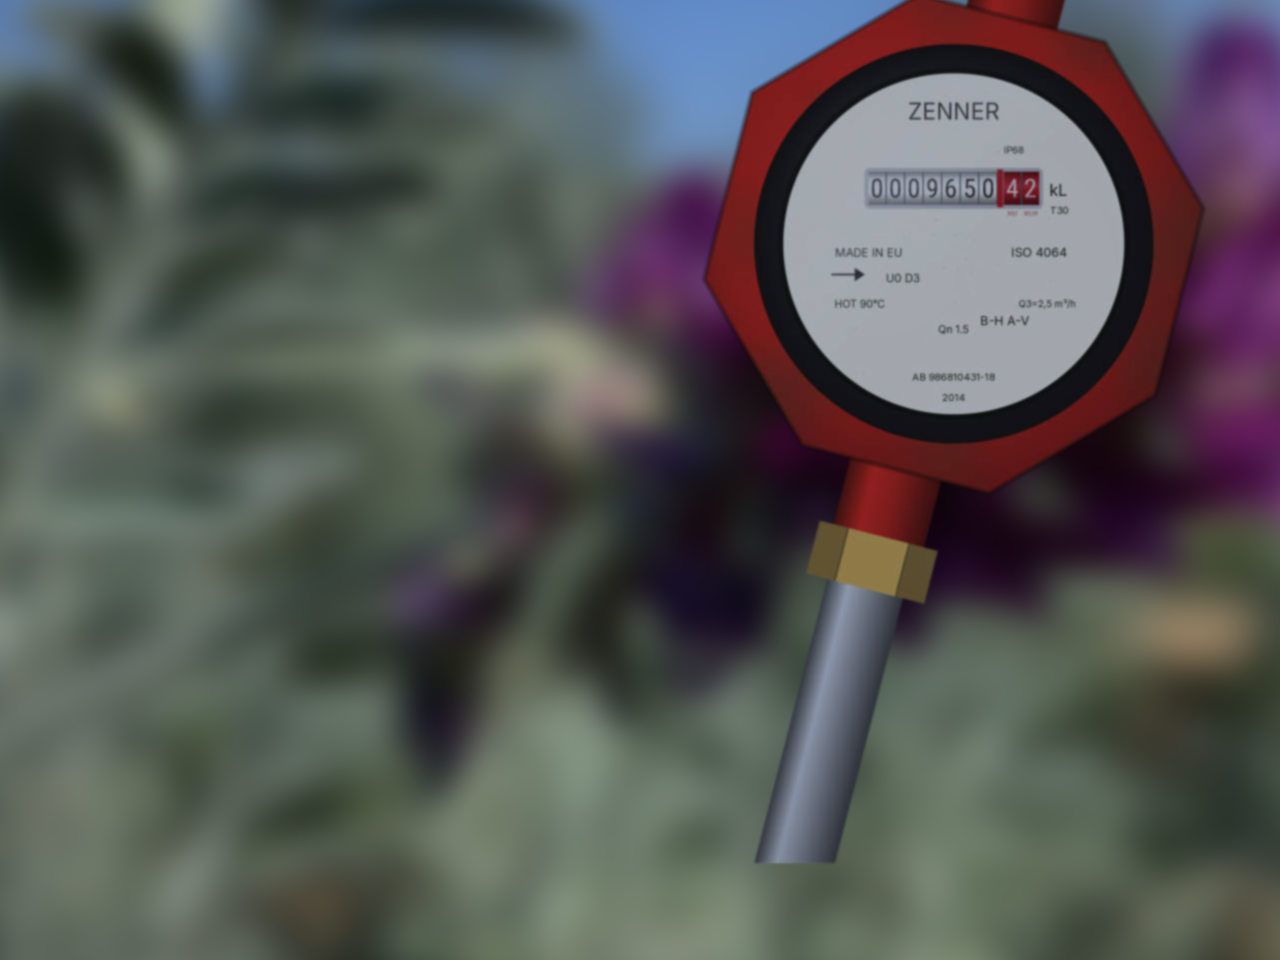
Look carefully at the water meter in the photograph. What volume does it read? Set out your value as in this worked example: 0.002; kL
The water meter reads 9650.42; kL
